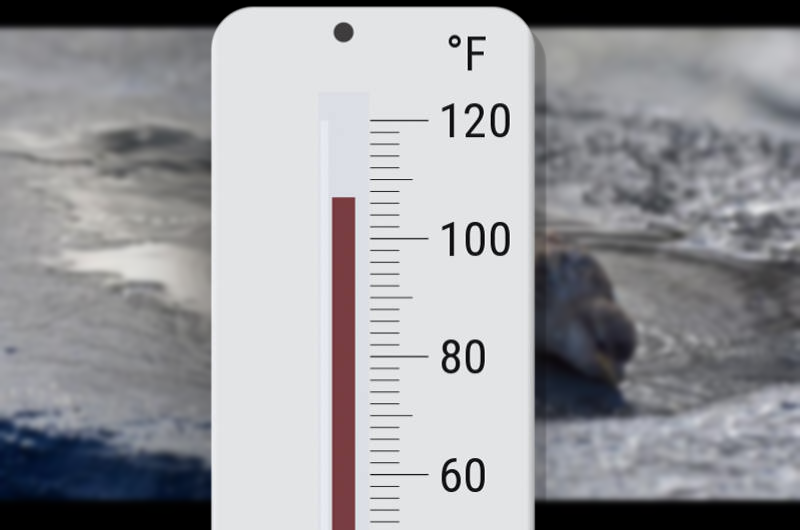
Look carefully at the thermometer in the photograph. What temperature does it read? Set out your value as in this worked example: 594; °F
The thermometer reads 107; °F
